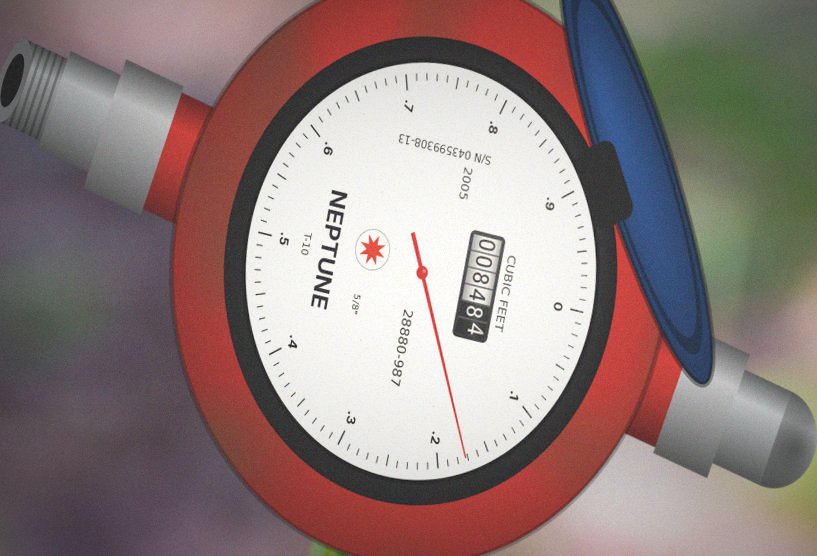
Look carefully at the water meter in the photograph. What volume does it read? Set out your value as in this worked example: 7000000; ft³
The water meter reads 8484.17; ft³
